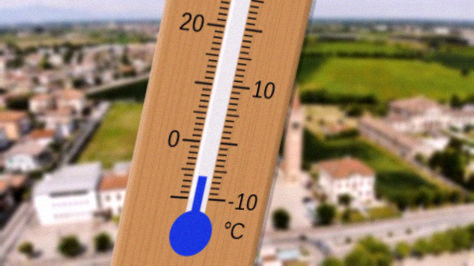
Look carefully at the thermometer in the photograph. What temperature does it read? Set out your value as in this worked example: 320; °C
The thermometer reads -6; °C
